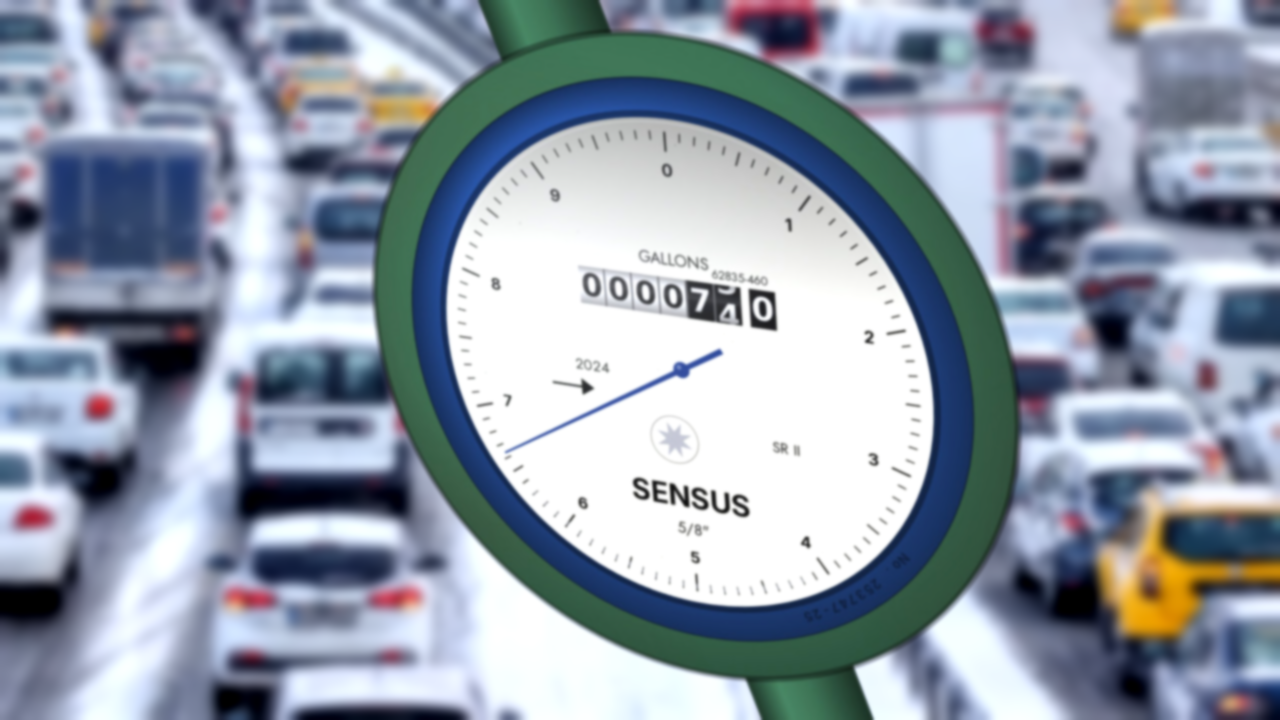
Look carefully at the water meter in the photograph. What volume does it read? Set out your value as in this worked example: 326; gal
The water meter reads 736.6; gal
